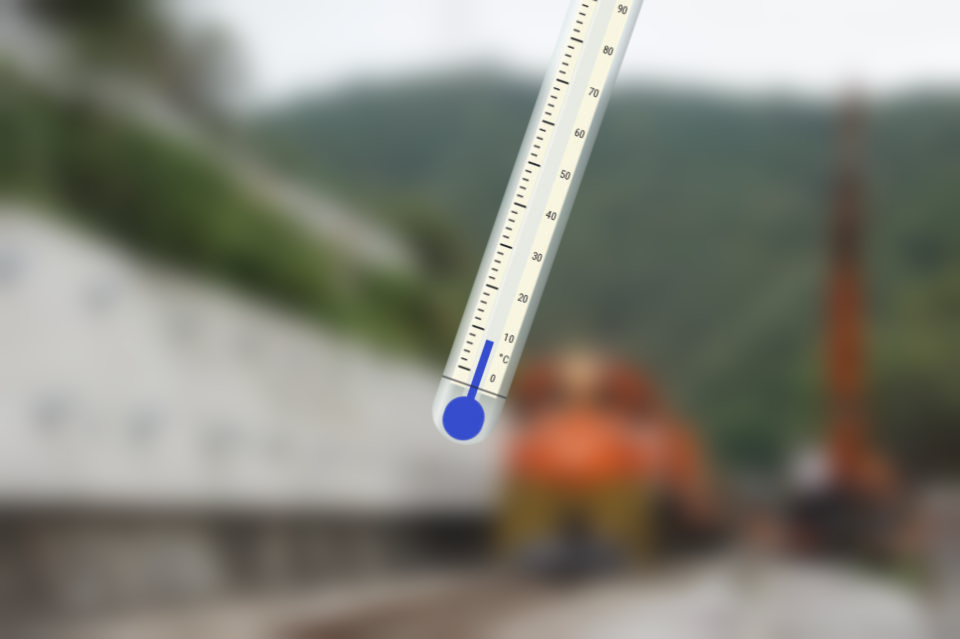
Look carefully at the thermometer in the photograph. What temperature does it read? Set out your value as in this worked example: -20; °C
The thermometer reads 8; °C
